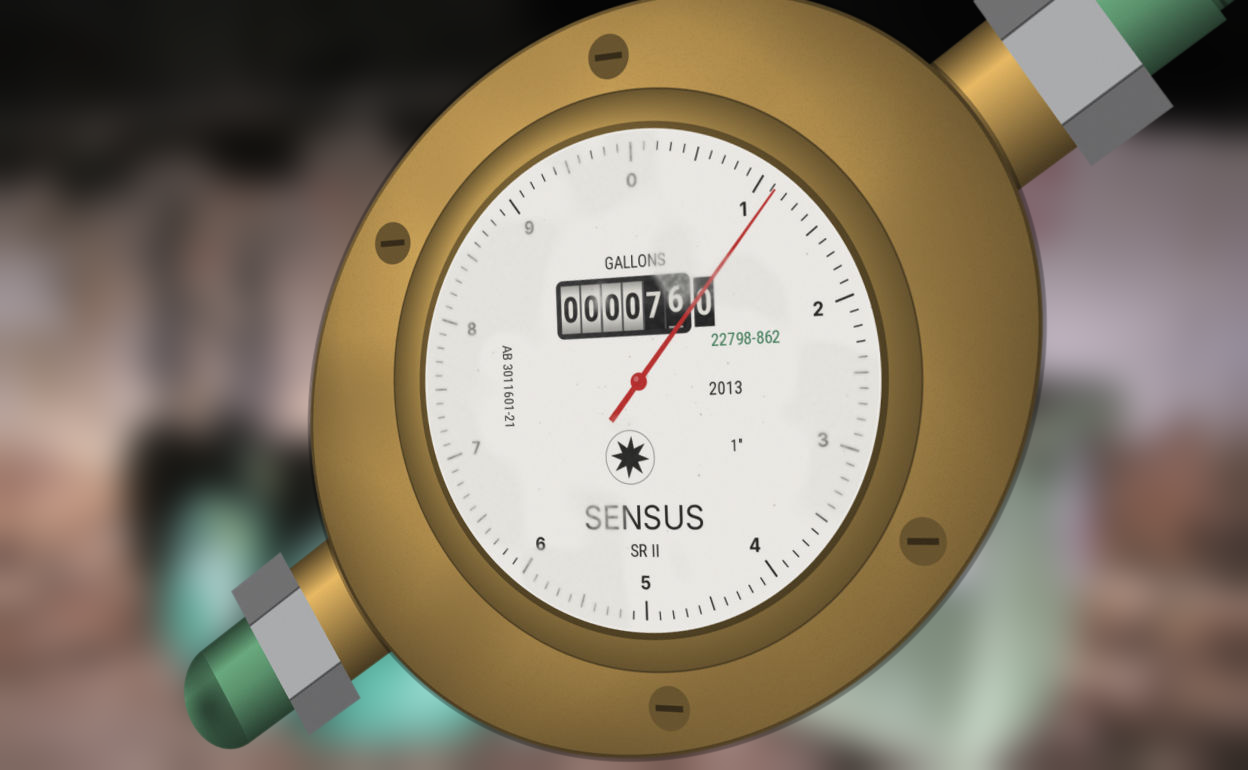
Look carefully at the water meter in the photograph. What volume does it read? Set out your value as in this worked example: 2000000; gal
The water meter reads 761.1; gal
